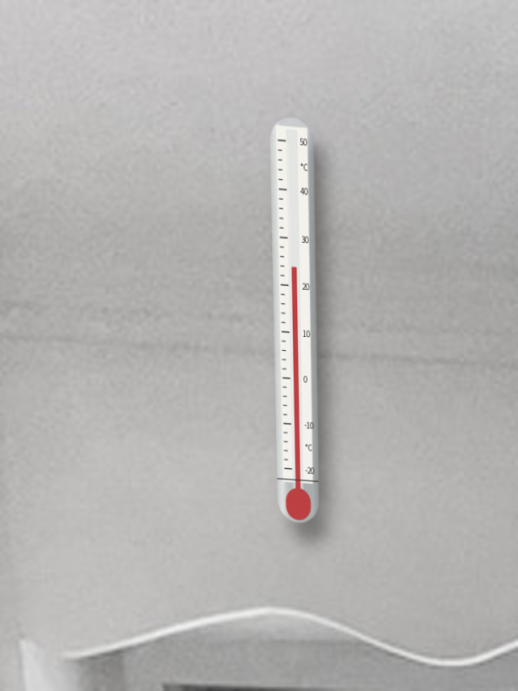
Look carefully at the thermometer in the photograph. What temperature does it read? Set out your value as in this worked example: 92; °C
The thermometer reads 24; °C
